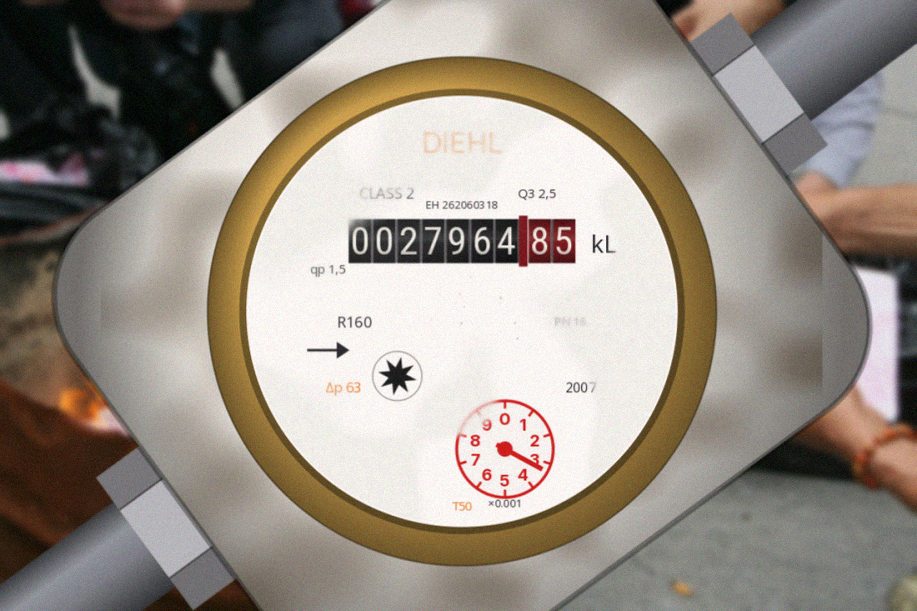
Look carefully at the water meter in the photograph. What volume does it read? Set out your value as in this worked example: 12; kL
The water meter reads 27964.853; kL
